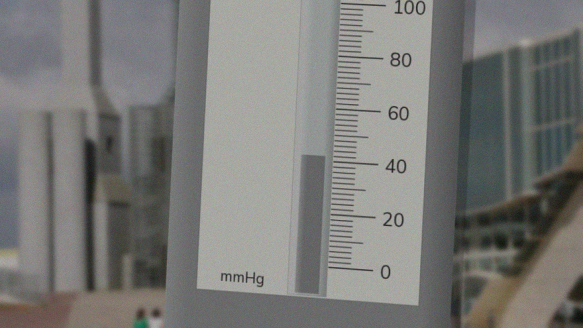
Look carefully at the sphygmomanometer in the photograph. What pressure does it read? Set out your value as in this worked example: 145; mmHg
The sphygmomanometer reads 42; mmHg
